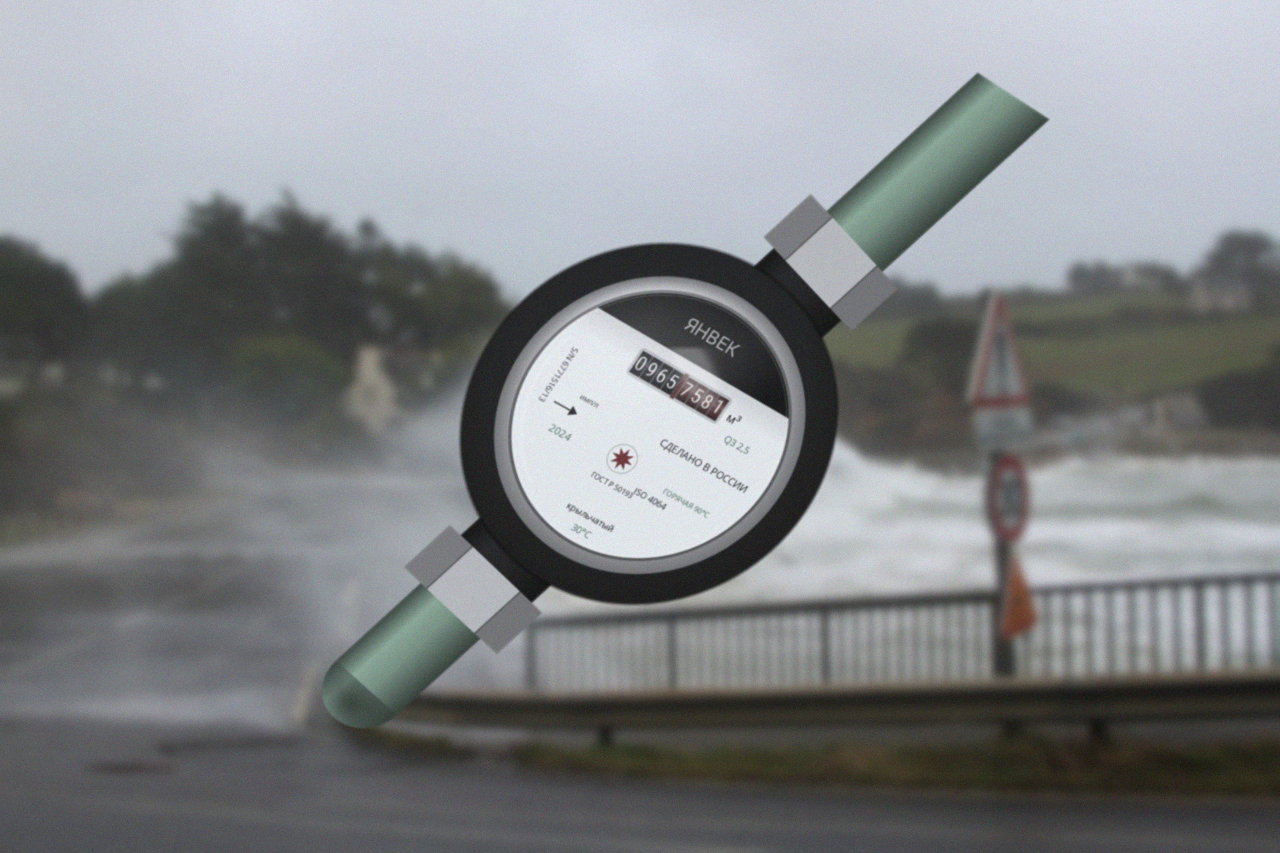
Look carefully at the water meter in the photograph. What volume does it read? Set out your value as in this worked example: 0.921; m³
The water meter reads 965.7581; m³
